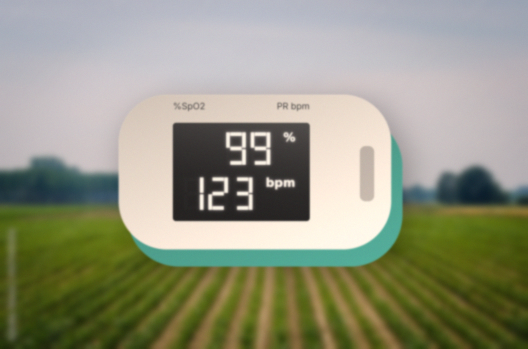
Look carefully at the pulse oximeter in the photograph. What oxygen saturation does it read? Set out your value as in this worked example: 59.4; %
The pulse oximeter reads 99; %
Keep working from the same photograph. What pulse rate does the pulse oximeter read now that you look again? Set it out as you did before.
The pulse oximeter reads 123; bpm
